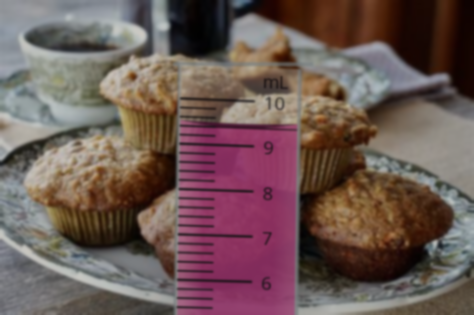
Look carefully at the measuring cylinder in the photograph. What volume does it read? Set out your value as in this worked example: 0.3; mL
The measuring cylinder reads 9.4; mL
